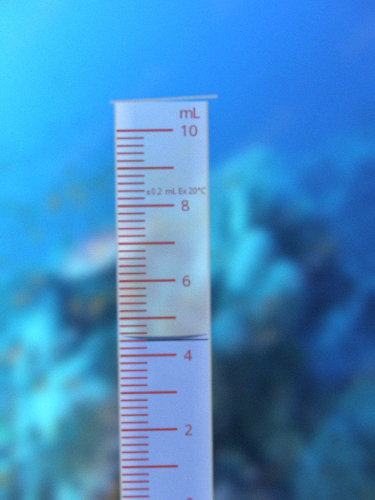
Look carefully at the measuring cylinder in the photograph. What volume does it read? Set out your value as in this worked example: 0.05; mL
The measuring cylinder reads 4.4; mL
